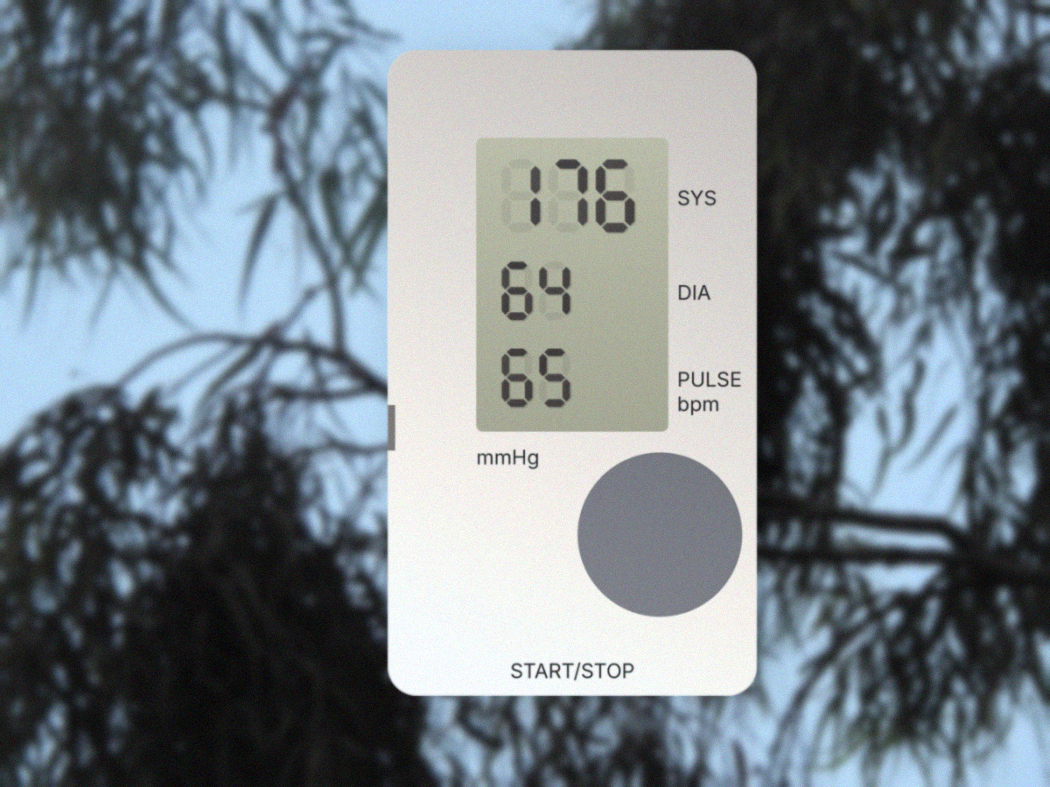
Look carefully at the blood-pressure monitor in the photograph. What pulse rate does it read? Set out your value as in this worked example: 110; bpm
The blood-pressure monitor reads 65; bpm
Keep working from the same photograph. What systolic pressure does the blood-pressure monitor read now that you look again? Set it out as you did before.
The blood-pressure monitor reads 176; mmHg
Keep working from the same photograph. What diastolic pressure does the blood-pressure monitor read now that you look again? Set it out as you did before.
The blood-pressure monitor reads 64; mmHg
